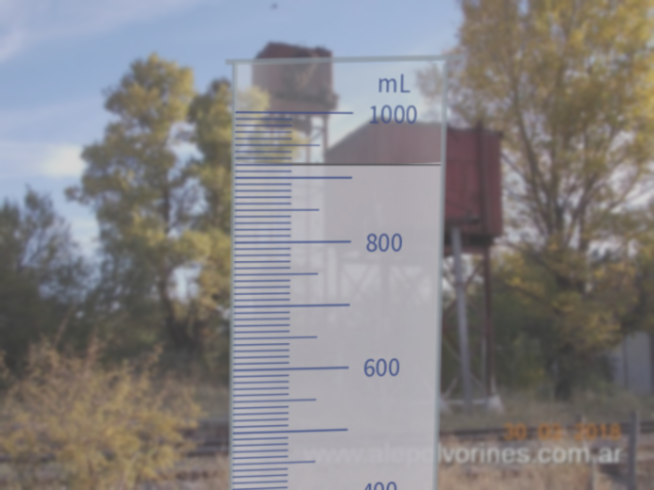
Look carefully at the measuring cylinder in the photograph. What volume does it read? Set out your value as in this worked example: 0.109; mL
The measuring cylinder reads 920; mL
